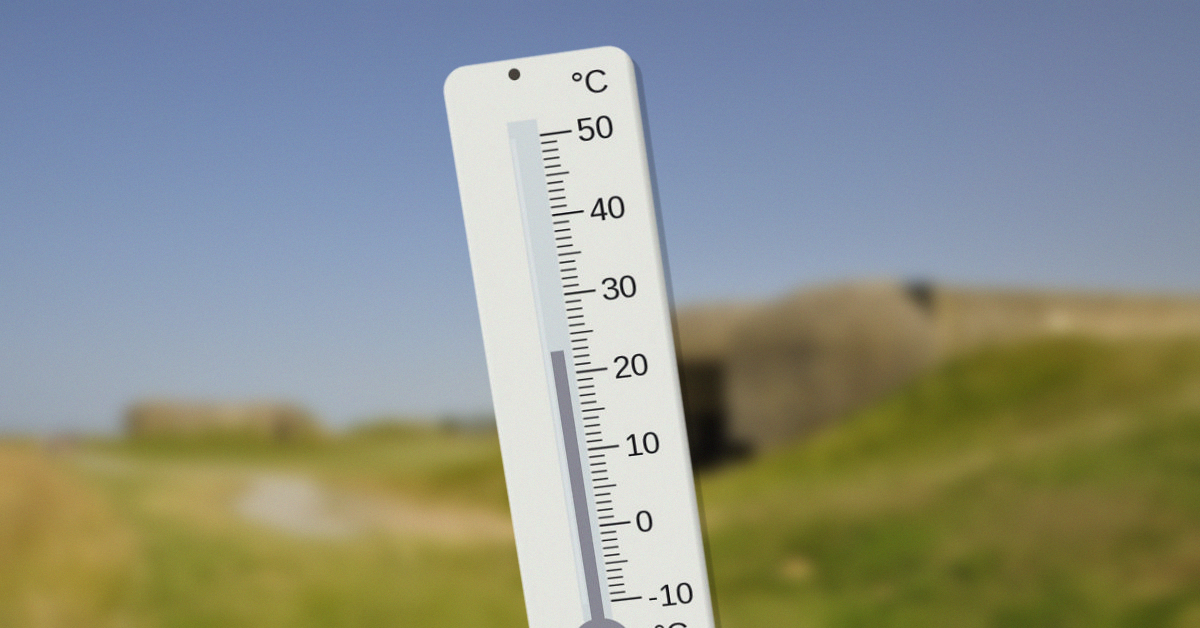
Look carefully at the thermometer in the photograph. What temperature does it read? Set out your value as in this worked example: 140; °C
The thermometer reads 23; °C
